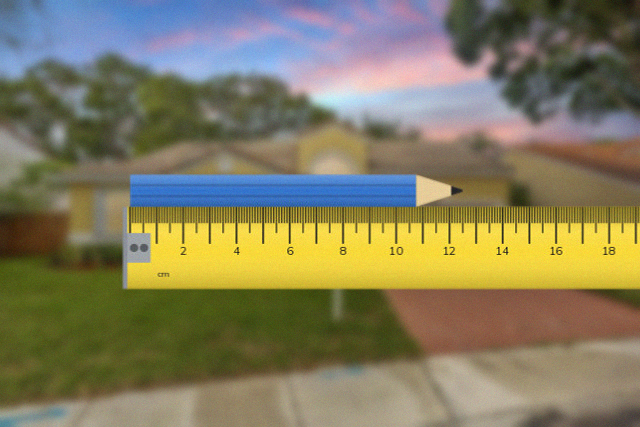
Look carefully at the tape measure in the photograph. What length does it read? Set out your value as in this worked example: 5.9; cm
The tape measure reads 12.5; cm
